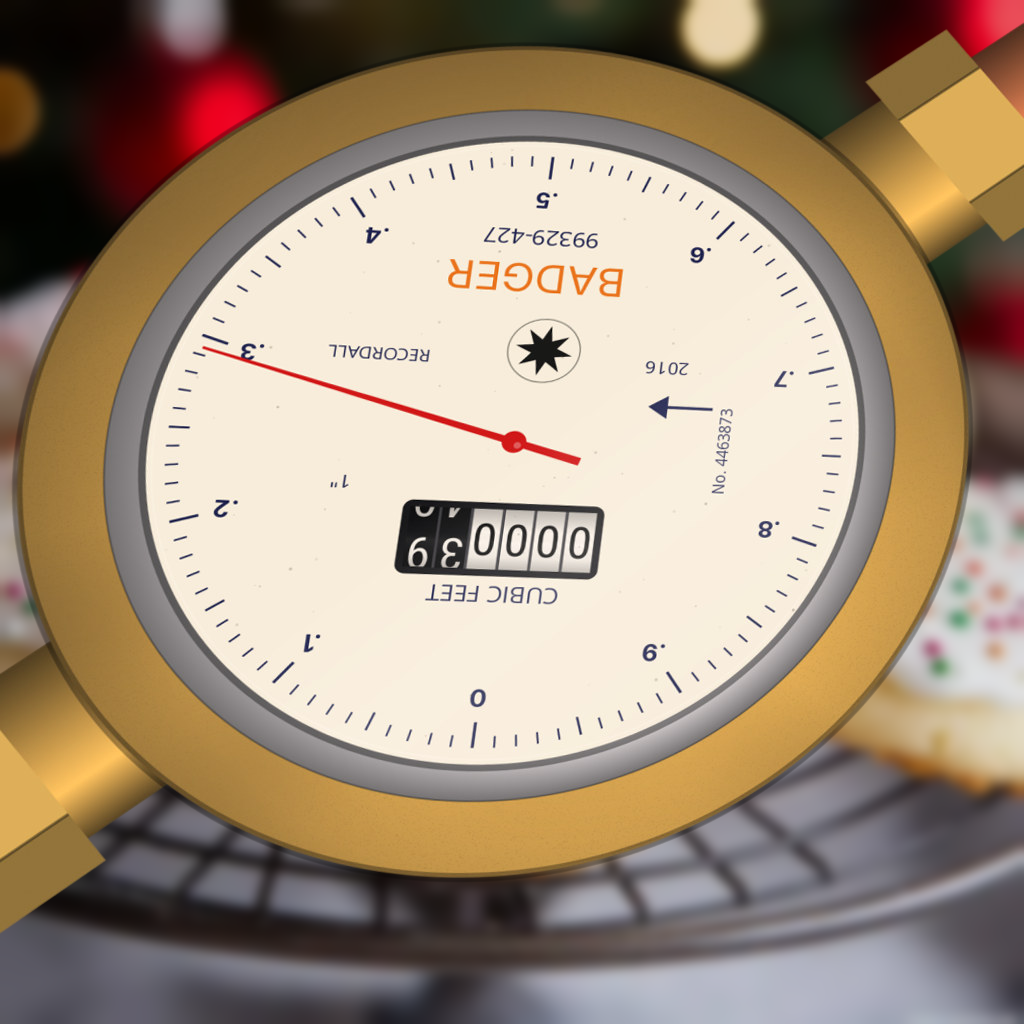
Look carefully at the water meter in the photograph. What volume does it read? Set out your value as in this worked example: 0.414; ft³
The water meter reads 39.29; ft³
